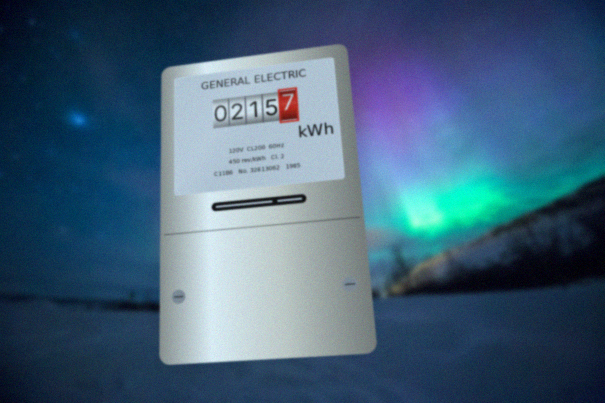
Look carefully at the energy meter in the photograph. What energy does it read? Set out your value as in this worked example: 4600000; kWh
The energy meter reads 215.7; kWh
